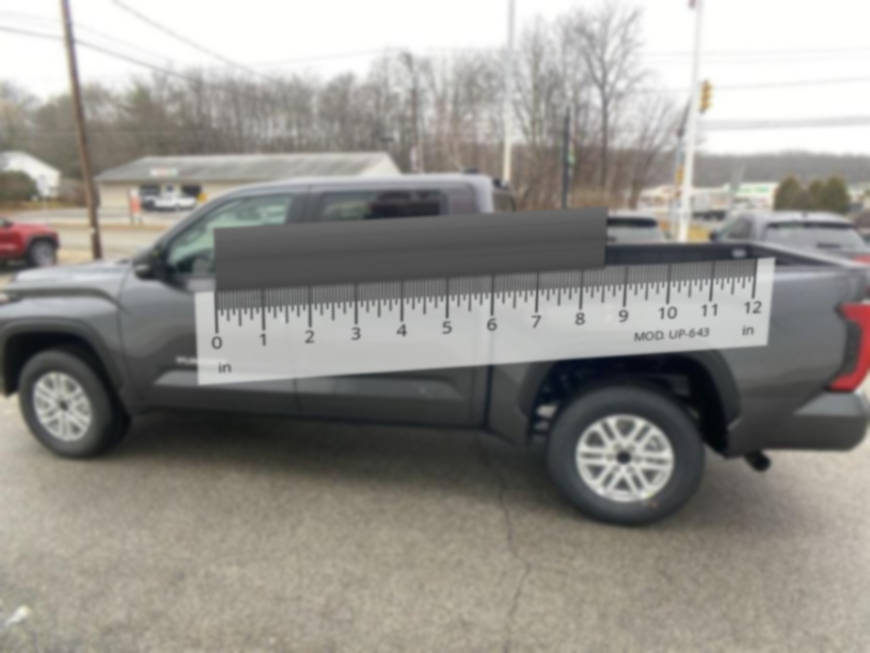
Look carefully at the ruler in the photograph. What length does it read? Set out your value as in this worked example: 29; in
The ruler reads 8.5; in
